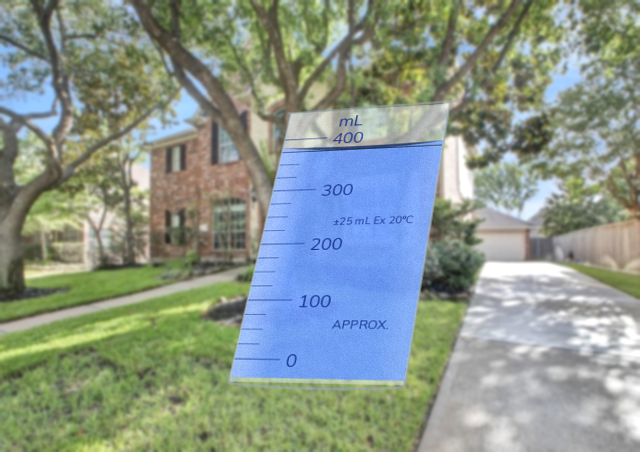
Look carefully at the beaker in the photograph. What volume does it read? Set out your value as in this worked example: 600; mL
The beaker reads 375; mL
